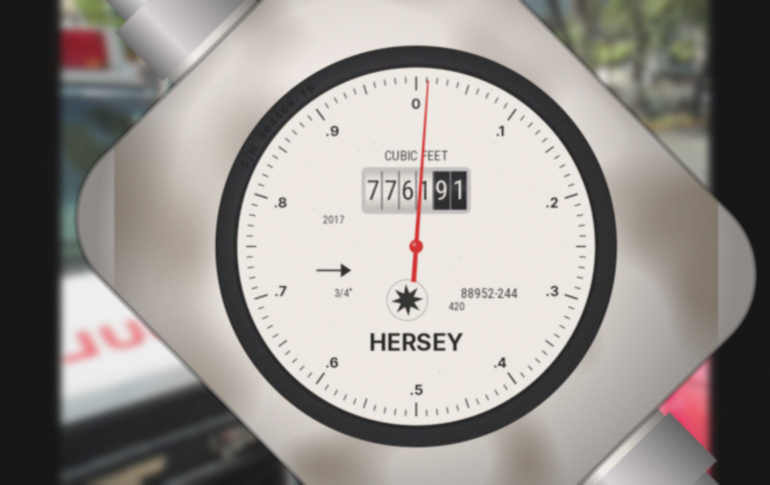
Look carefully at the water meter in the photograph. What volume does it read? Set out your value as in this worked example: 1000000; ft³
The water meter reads 776191.01; ft³
